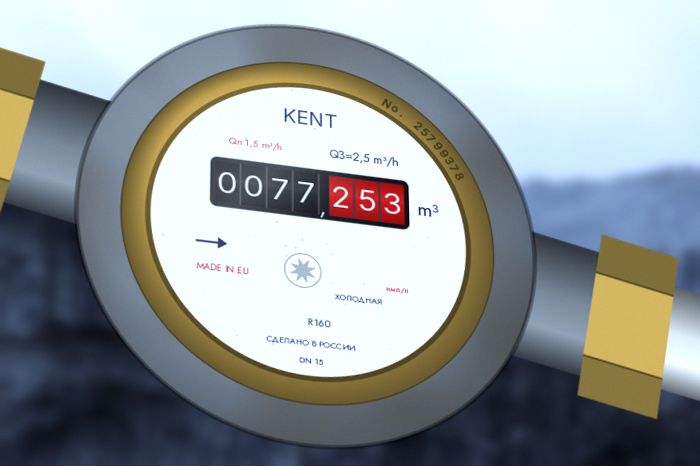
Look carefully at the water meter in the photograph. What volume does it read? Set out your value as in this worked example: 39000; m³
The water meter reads 77.253; m³
